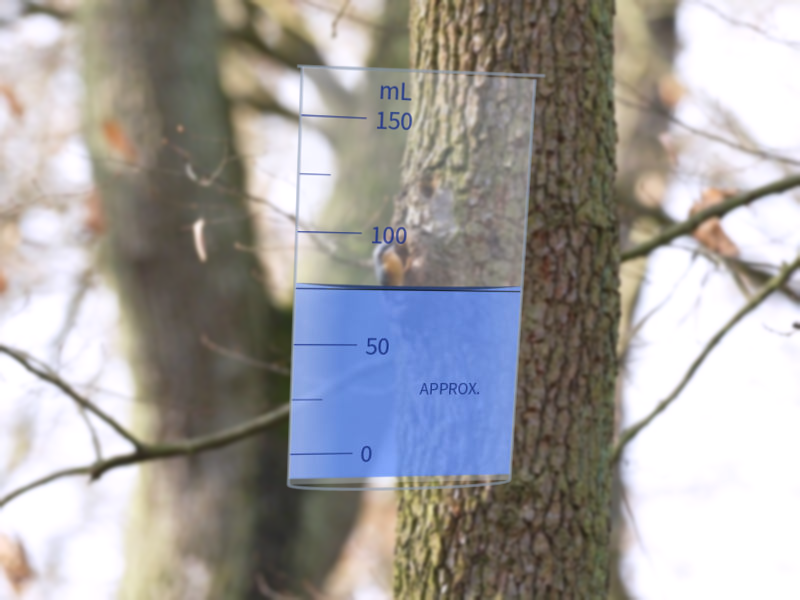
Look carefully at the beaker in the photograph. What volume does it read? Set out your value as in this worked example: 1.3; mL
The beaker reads 75; mL
